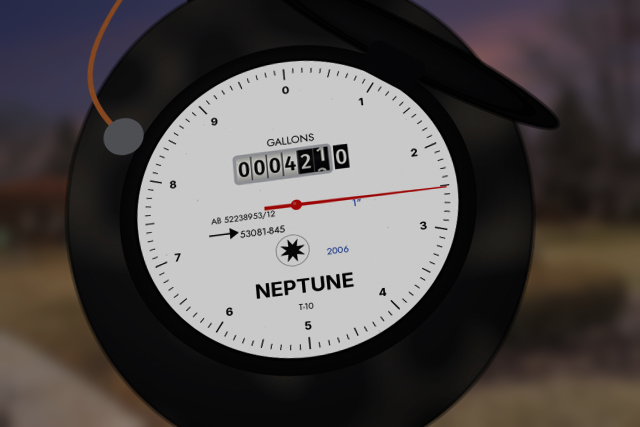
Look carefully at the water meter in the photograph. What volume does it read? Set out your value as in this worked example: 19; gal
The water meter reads 4212.5; gal
